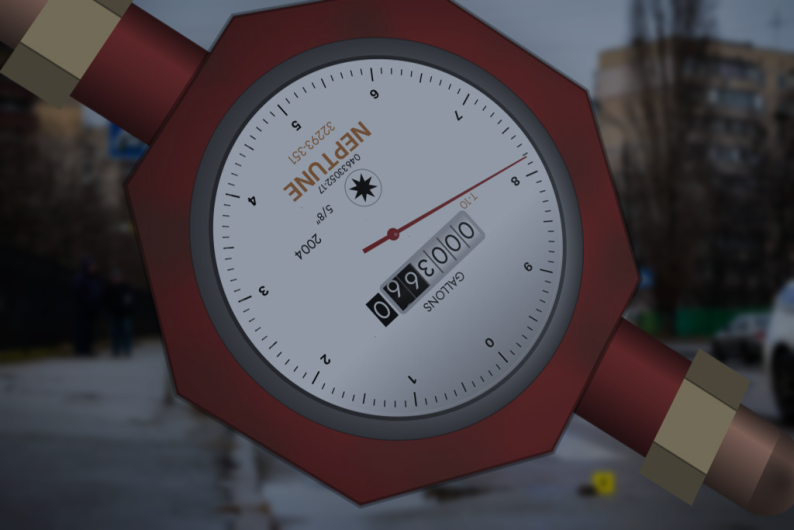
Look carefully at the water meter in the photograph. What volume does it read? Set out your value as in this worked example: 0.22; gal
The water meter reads 3657.8; gal
